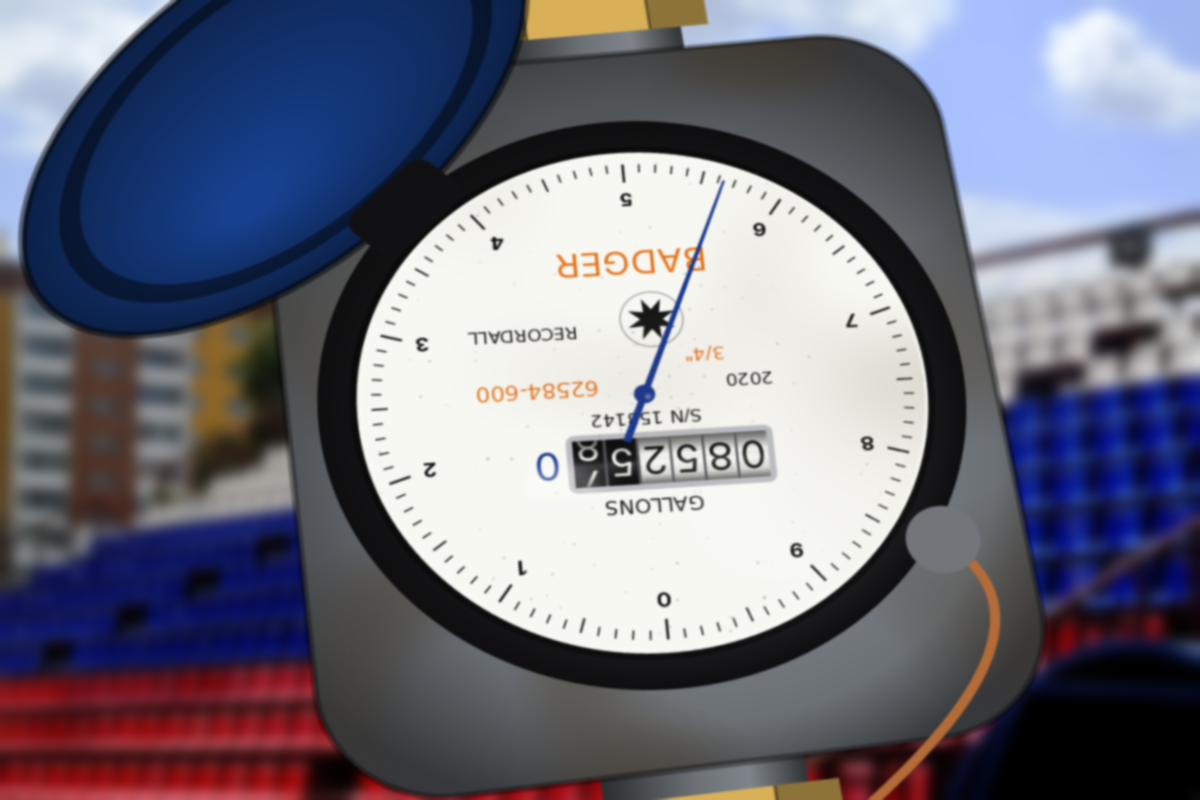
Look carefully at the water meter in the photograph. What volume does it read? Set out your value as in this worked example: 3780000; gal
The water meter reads 852575.6; gal
